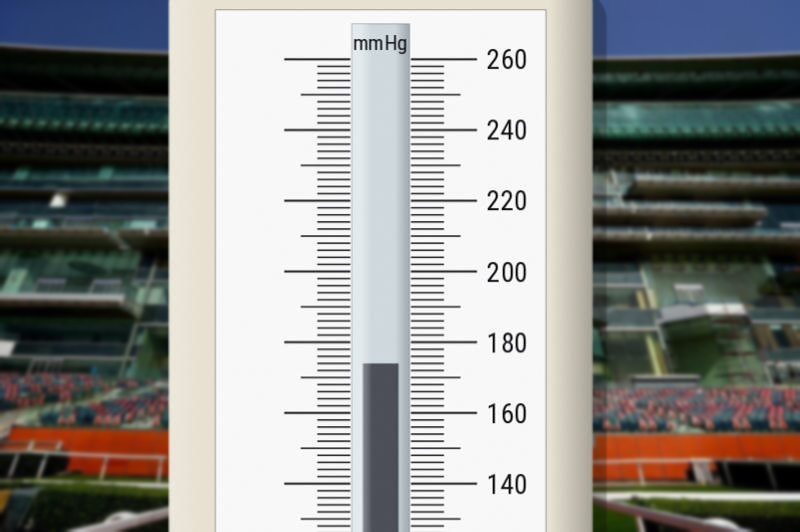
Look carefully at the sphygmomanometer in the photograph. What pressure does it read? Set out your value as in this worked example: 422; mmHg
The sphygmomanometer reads 174; mmHg
